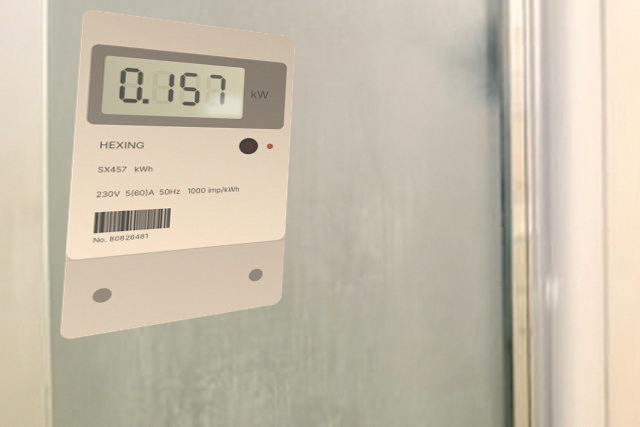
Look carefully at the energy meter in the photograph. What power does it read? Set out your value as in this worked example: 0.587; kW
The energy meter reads 0.157; kW
